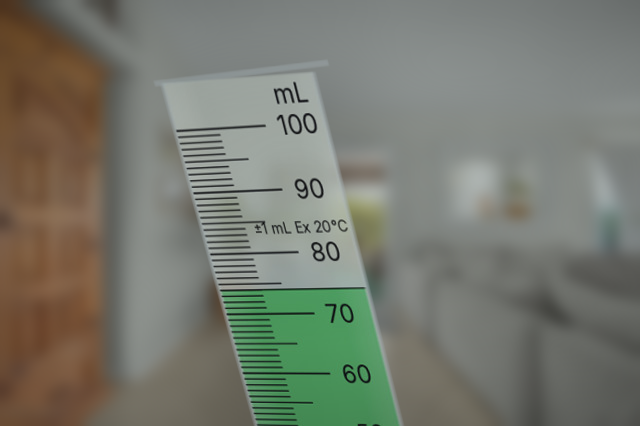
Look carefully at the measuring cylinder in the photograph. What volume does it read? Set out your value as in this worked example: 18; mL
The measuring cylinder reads 74; mL
